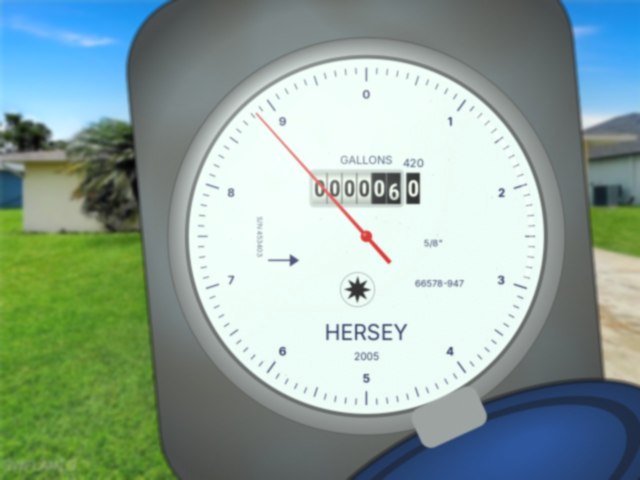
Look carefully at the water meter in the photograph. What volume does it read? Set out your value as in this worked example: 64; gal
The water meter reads 58.8; gal
